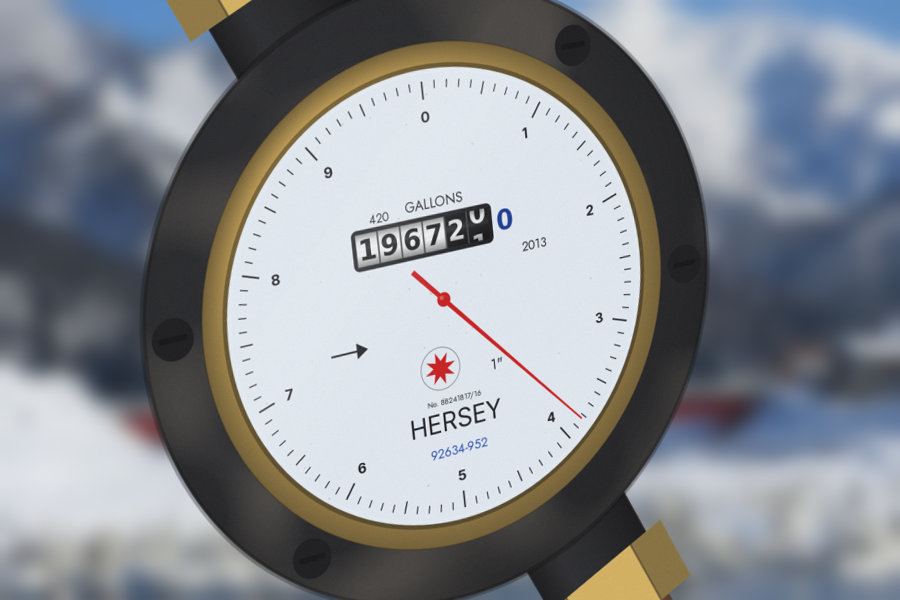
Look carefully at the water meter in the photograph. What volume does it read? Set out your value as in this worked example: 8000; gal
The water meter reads 1967203.8; gal
